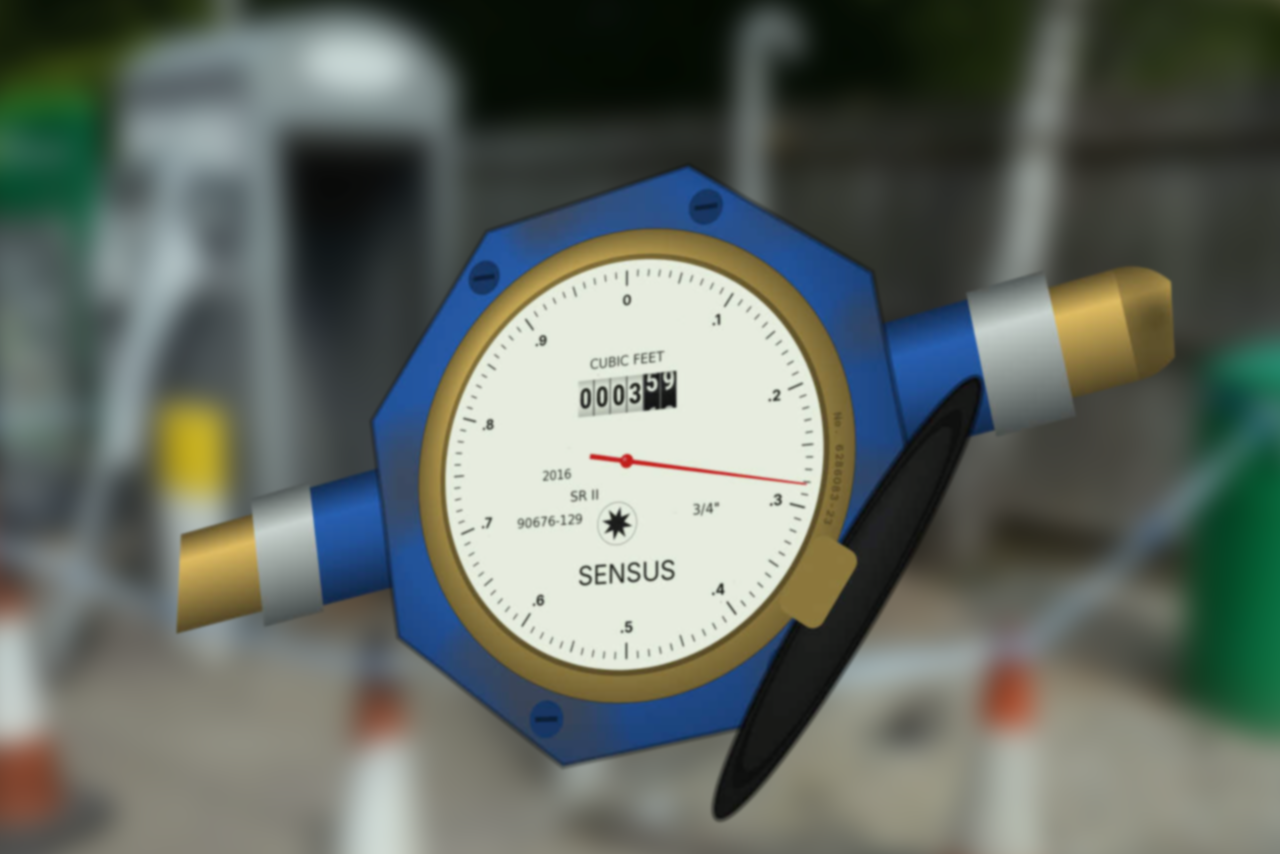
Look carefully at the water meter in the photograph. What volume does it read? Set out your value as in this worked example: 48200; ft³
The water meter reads 359.28; ft³
